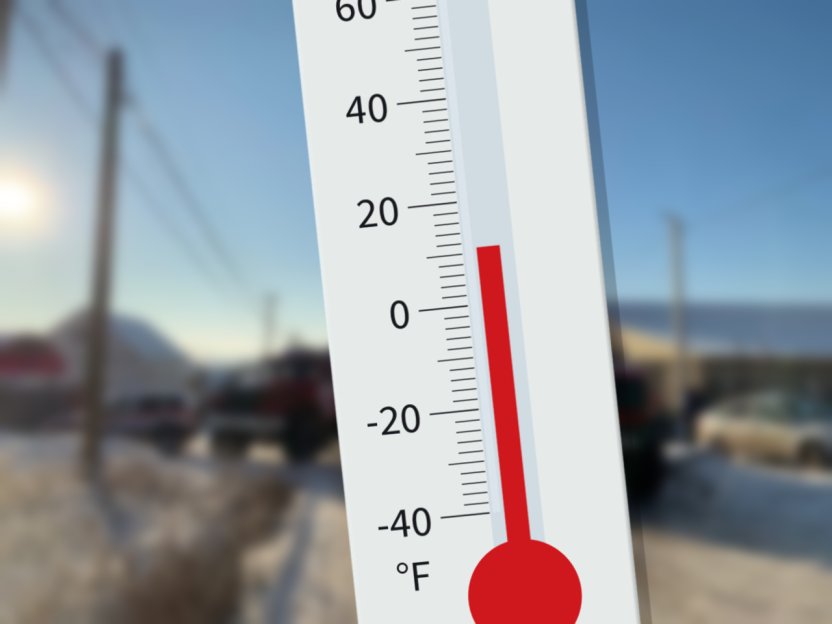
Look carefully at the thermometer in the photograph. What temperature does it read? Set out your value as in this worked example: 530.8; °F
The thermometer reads 11; °F
